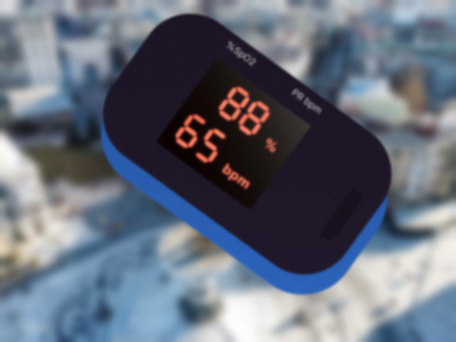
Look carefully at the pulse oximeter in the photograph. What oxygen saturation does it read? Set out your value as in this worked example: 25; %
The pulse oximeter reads 88; %
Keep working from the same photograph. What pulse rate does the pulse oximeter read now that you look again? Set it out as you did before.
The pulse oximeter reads 65; bpm
